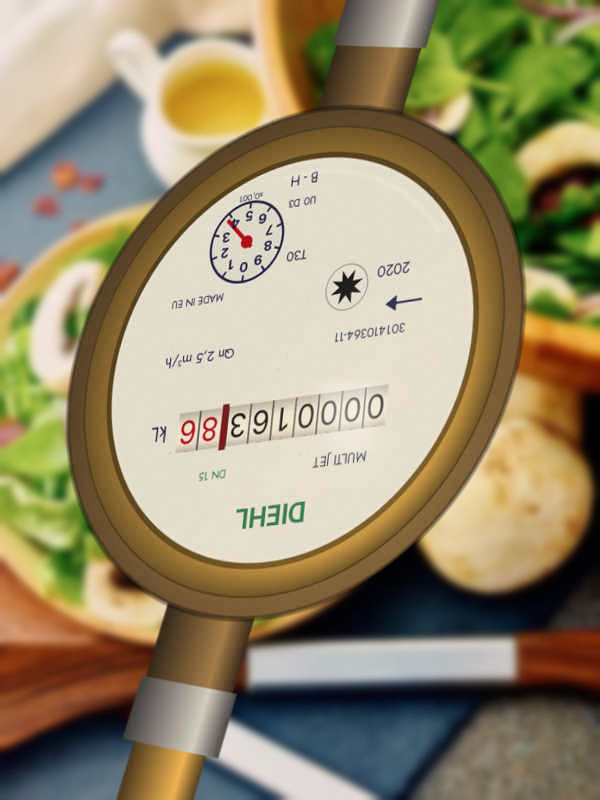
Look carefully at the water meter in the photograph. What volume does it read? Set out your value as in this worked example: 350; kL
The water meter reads 163.863; kL
